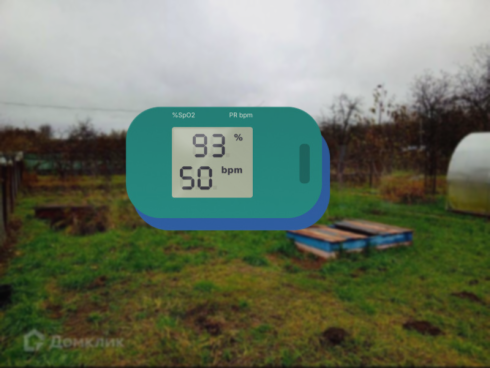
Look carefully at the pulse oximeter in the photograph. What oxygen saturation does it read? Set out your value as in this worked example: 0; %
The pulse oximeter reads 93; %
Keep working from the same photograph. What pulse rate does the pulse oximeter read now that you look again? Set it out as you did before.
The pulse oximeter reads 50; bpm
